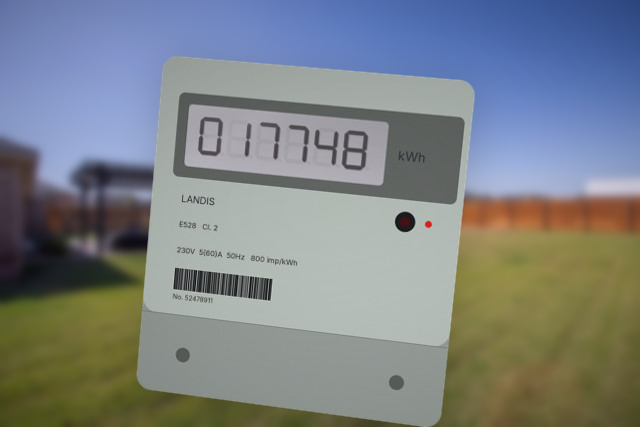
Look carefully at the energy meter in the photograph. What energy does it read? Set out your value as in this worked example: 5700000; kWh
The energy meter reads 17748; kWh
